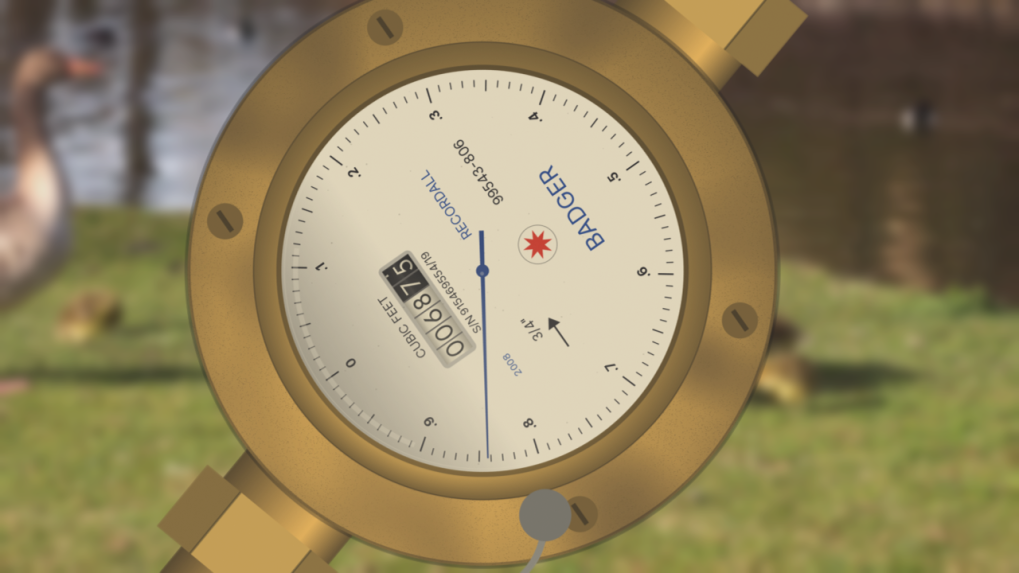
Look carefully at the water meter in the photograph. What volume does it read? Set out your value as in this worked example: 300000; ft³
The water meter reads 6874.84; ft³
